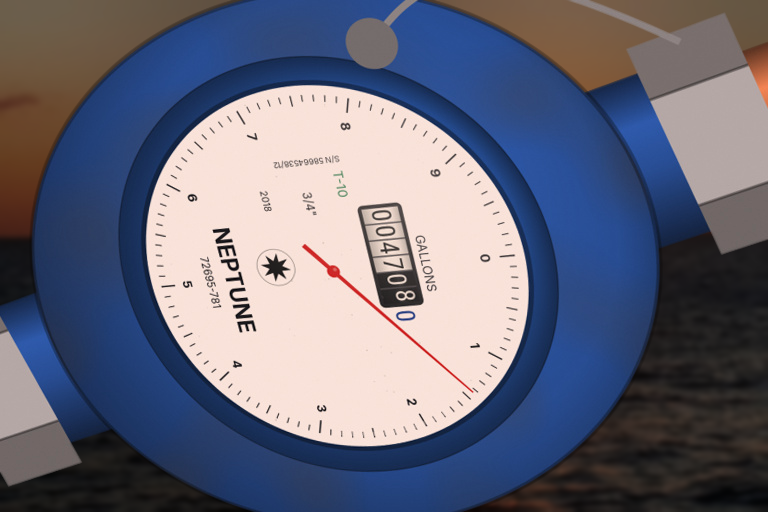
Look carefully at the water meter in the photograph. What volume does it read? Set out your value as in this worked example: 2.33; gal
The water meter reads 47081.4; gal
